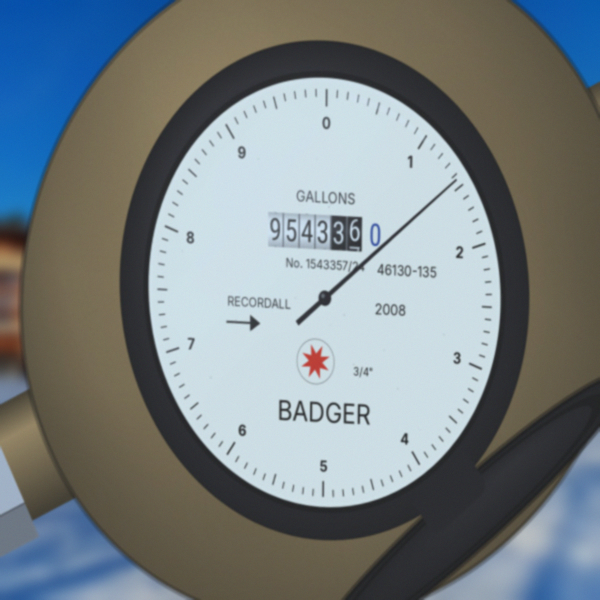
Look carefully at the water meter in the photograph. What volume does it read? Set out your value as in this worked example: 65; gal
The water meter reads 9543361.4; gal
